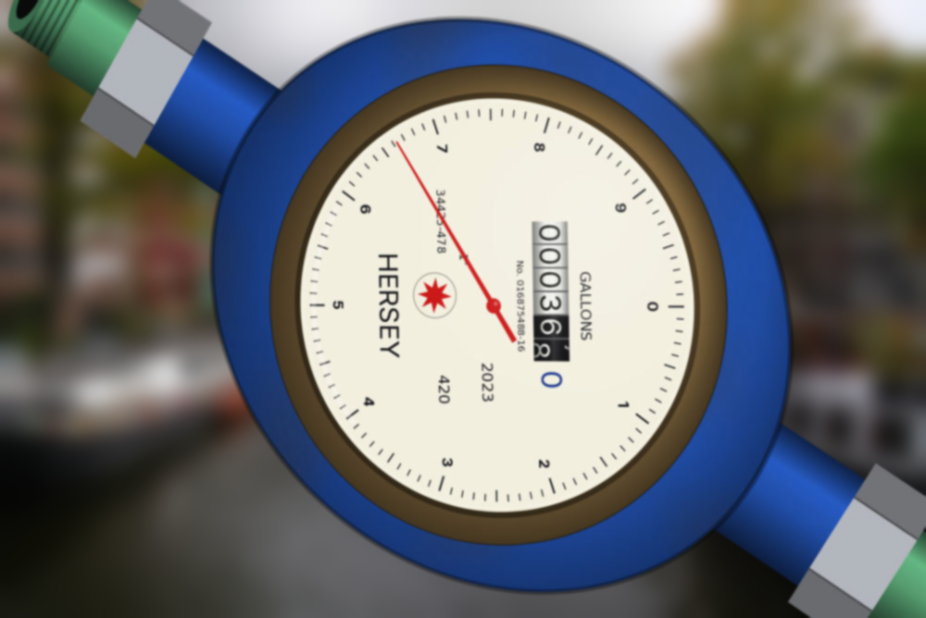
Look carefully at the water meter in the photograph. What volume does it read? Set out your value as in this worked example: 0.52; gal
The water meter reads 3676.6; gal
